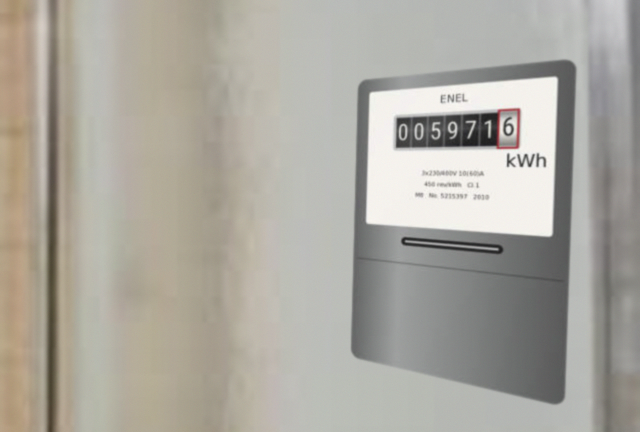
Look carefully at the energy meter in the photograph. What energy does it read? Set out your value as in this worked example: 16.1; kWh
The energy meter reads 5971.6; kWh
